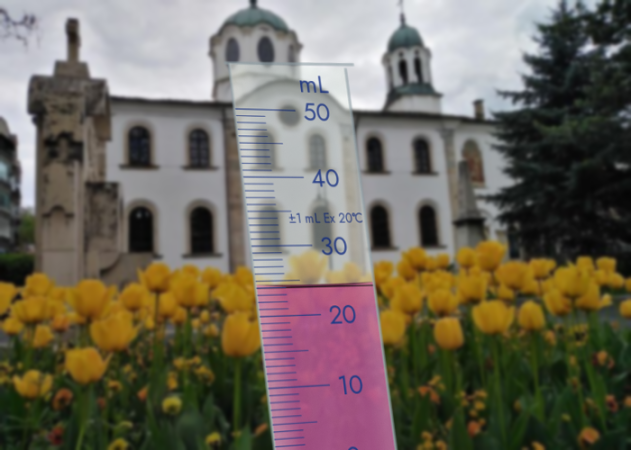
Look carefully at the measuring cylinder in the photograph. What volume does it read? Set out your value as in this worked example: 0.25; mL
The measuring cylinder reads 24; mL
